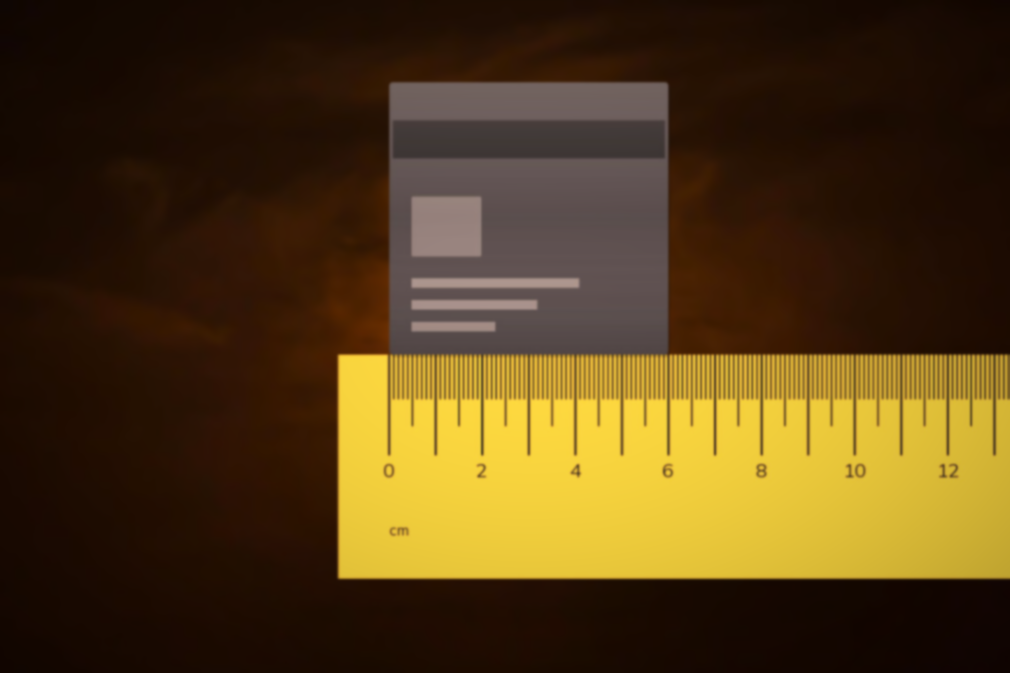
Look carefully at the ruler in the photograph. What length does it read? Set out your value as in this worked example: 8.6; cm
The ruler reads 6; cm
